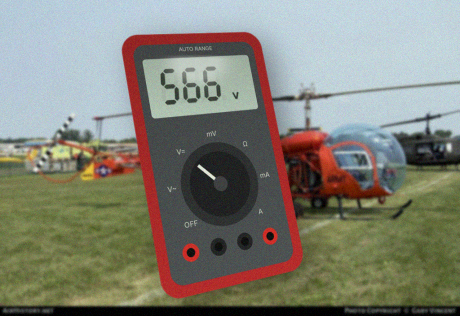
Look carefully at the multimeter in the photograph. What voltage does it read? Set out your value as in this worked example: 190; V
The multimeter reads 566; V
